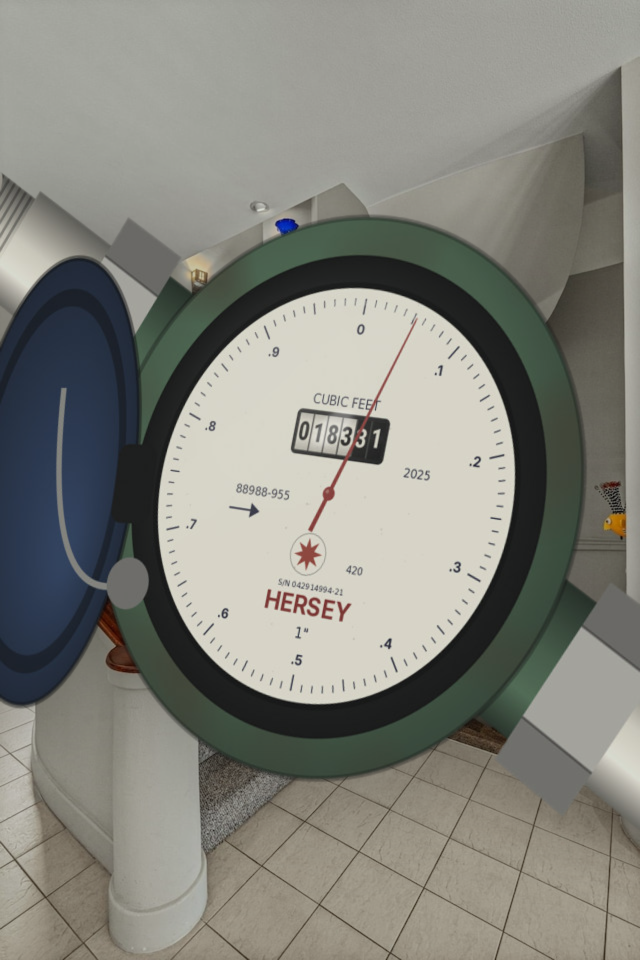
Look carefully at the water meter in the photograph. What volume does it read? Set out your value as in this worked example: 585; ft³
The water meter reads 18331.05; ft³
